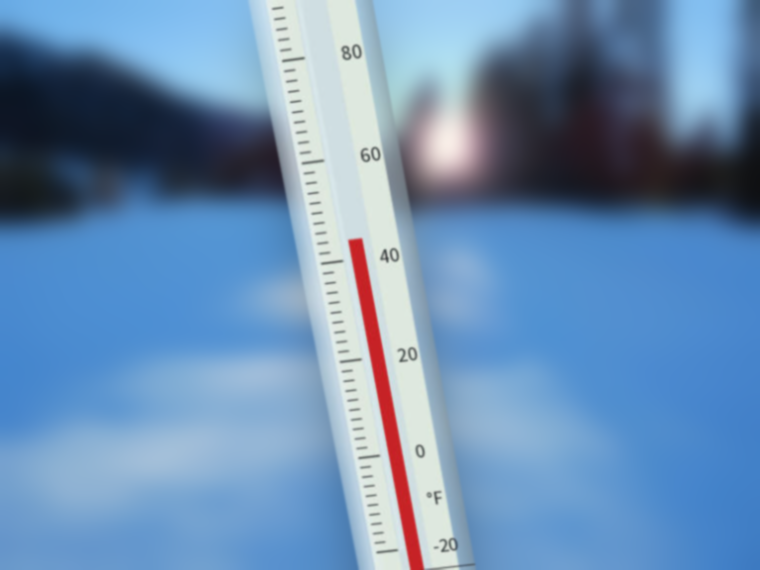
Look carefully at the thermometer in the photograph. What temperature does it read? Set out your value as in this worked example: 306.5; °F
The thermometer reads 44; °F
